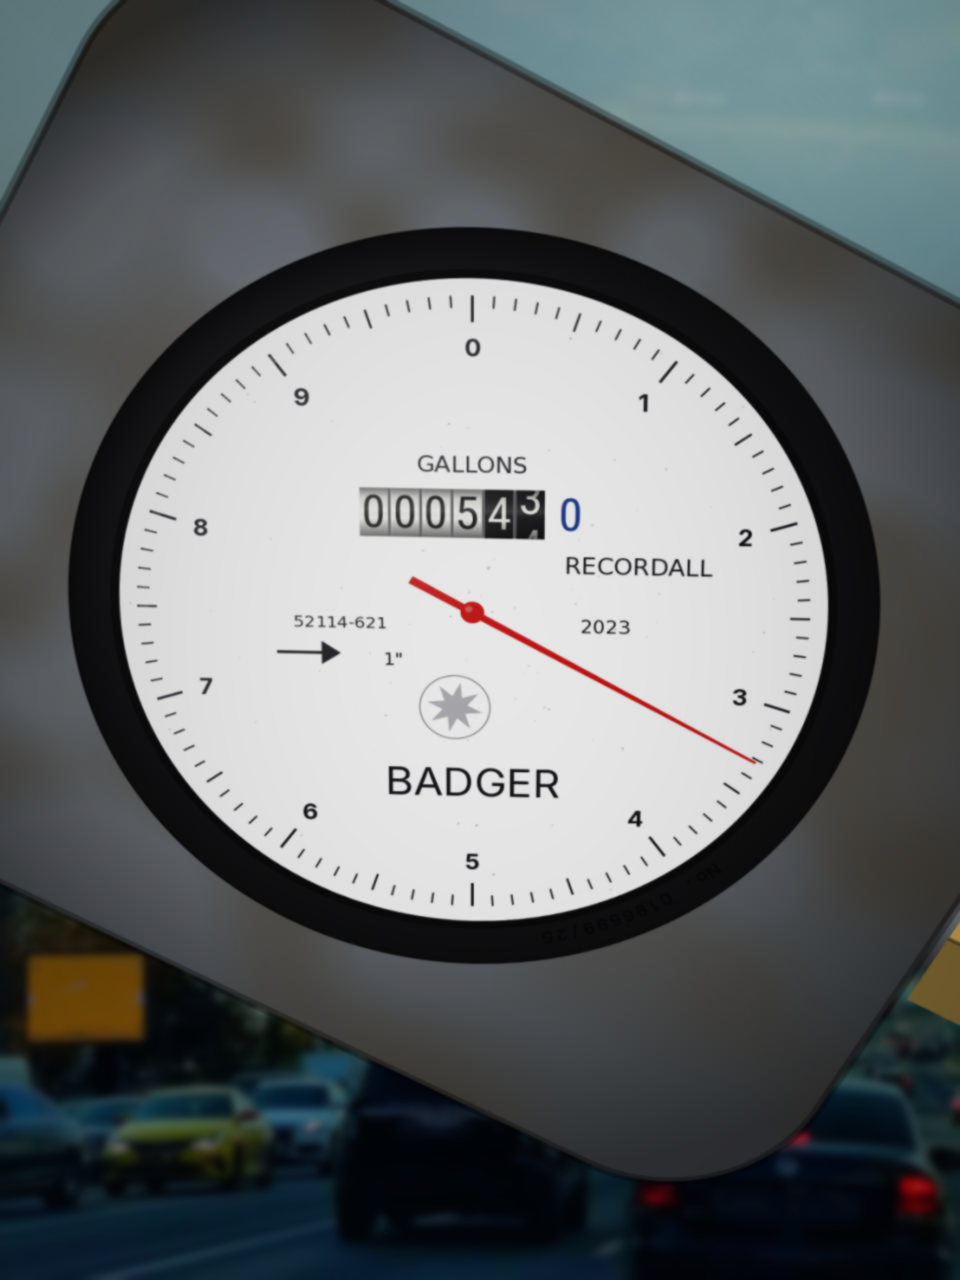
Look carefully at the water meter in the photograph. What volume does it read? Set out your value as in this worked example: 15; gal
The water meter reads 5433.3; gal
